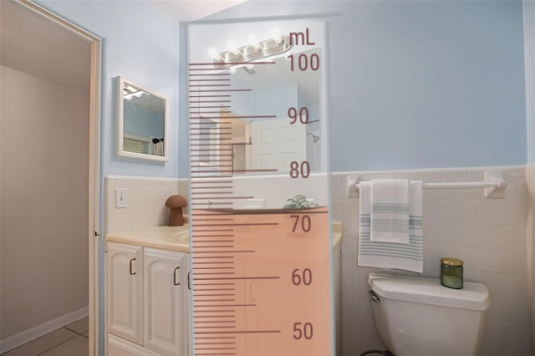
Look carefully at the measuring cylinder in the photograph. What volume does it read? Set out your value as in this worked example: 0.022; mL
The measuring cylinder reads 72; mL
